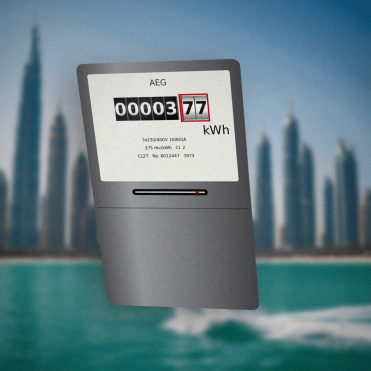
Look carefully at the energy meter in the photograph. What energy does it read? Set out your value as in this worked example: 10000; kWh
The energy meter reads 3.77; kWh
